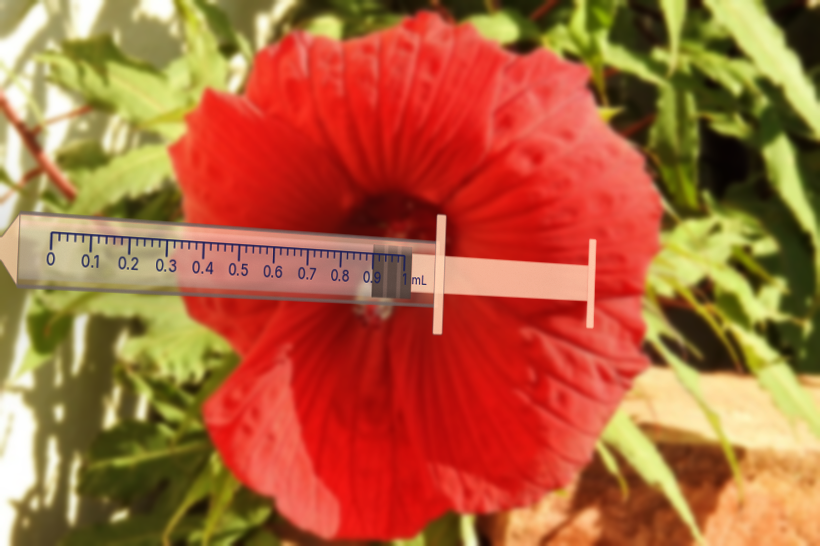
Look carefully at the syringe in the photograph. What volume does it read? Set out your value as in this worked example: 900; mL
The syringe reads 0.9; mL
